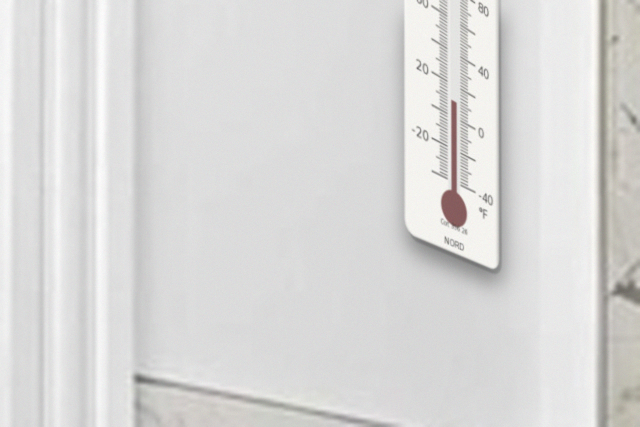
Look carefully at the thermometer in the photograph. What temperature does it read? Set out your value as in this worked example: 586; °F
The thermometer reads 10; °F
